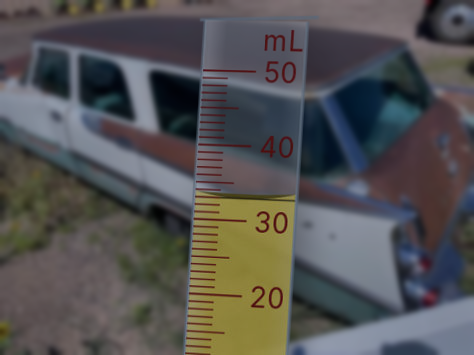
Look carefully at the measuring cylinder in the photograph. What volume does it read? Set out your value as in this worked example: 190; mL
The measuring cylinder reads 33; mL
